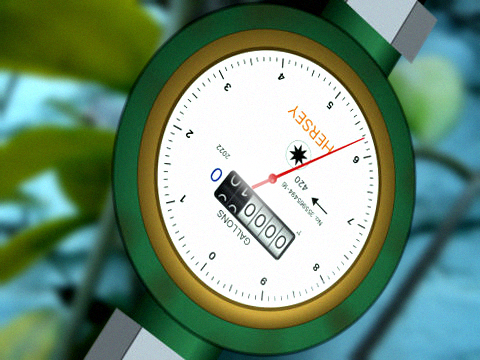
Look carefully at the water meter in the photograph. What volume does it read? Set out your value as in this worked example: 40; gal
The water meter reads 95.7; gal
